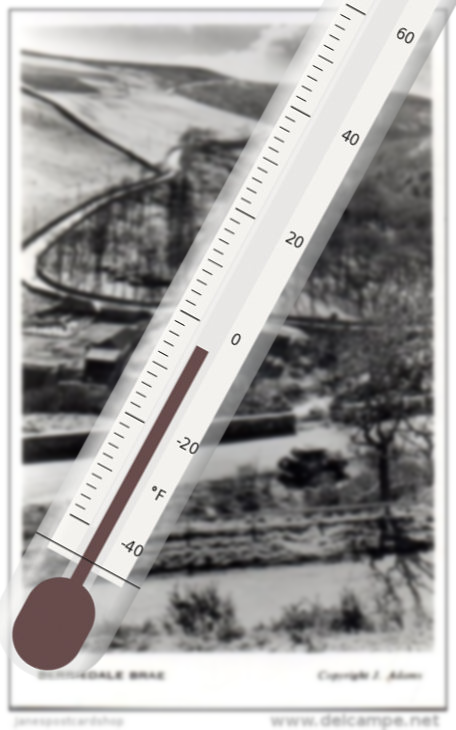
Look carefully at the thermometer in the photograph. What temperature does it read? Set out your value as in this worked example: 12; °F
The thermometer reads -4; °F
